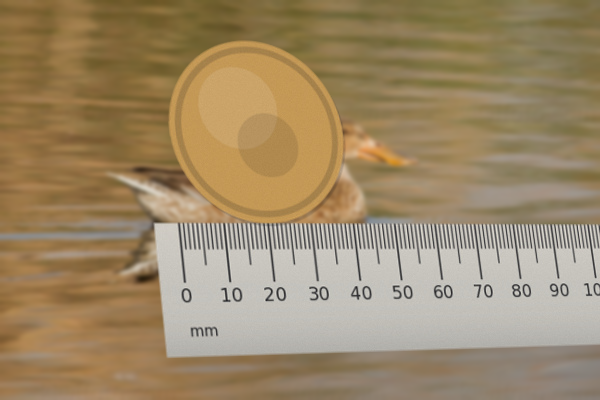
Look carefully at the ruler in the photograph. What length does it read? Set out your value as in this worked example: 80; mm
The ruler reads 40; mm
